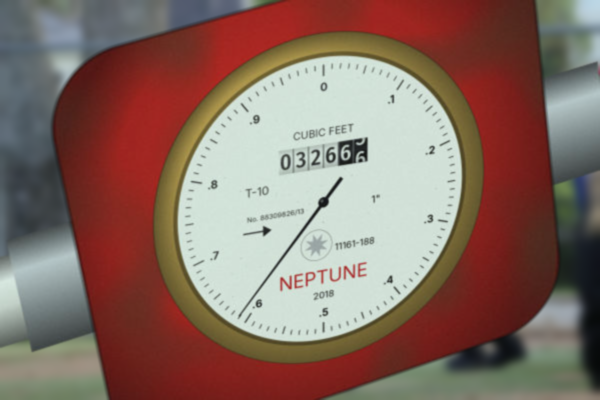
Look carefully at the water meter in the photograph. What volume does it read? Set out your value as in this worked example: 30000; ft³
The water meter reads 32665.61; ft³
